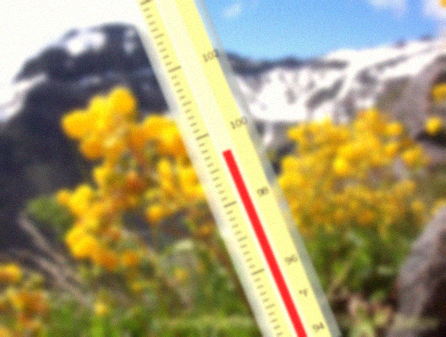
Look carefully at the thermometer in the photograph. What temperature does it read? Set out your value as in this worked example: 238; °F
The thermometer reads 99.4; °F
